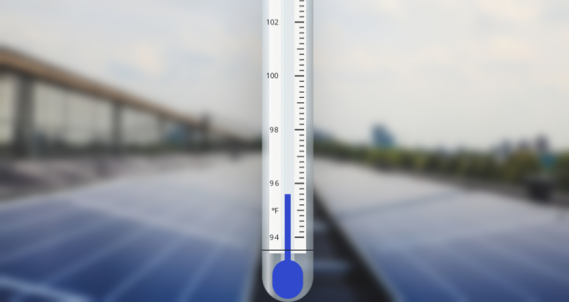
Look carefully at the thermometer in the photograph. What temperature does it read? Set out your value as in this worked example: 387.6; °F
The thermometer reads 95.6; °F
